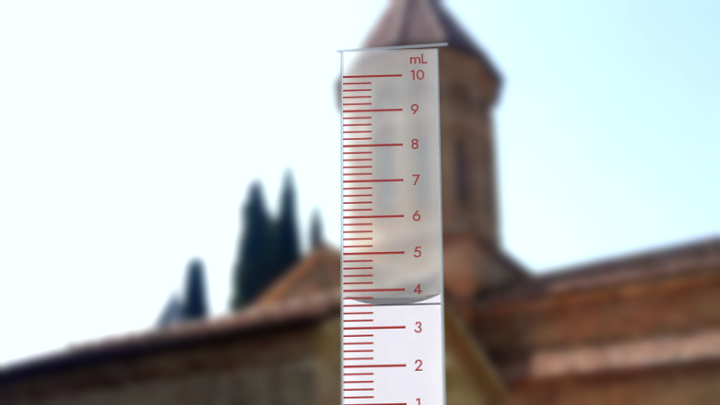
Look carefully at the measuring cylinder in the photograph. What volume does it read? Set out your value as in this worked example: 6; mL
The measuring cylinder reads 3.6; mL
